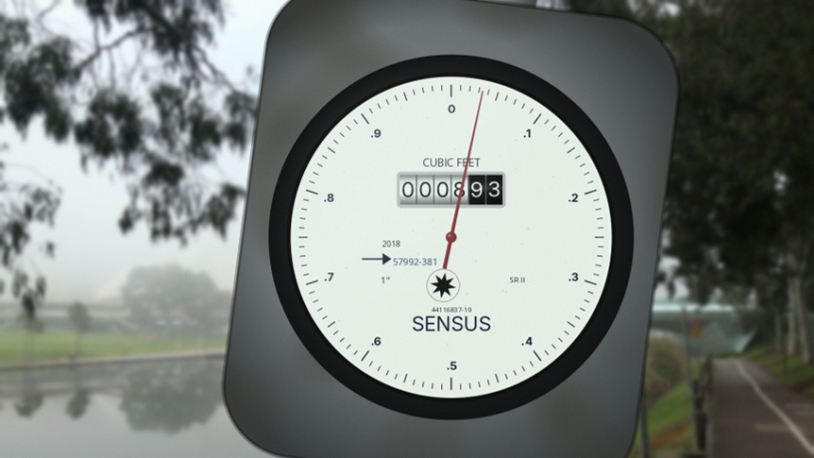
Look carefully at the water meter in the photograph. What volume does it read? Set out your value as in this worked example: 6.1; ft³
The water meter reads 893.03; ft³
